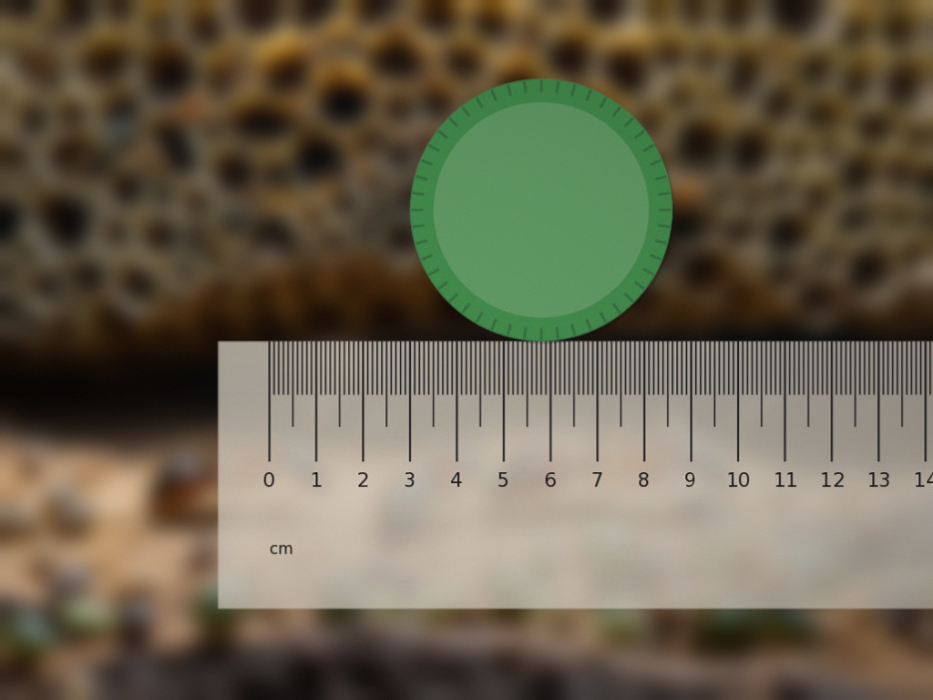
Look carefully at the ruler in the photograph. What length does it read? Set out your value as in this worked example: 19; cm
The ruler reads 5.6; cm
